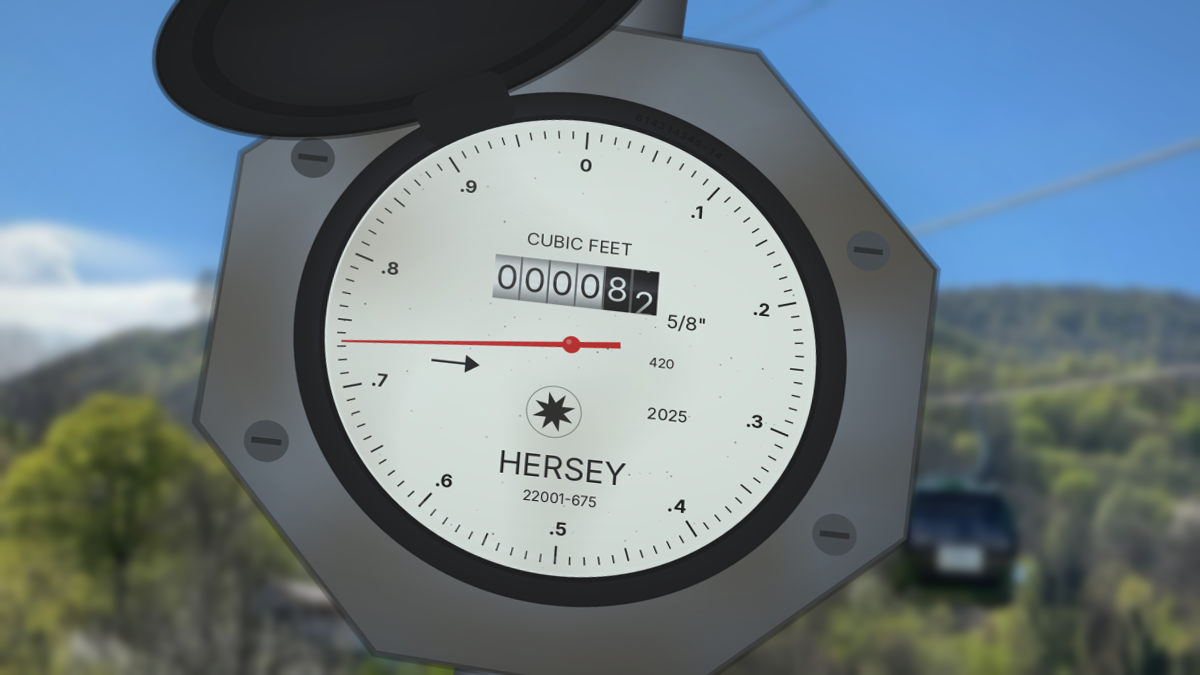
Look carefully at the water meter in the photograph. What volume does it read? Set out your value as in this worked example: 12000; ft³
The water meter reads 81.73; ft³
